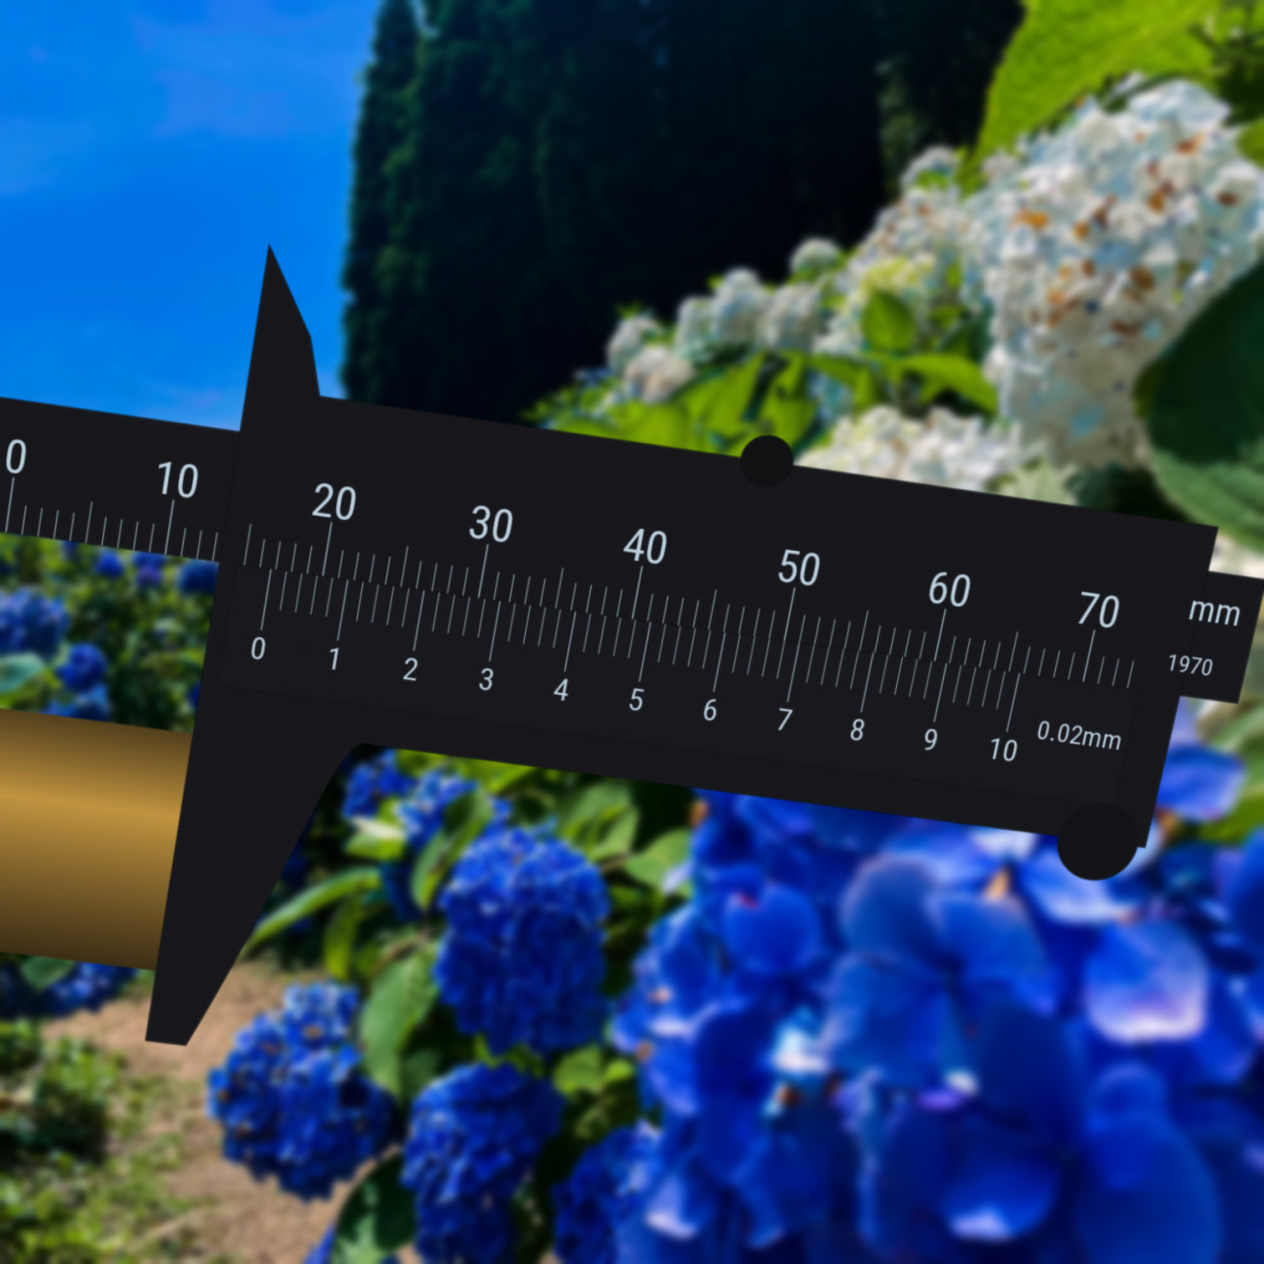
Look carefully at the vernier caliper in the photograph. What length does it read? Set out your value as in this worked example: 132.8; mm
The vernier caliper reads 16.7; mm
